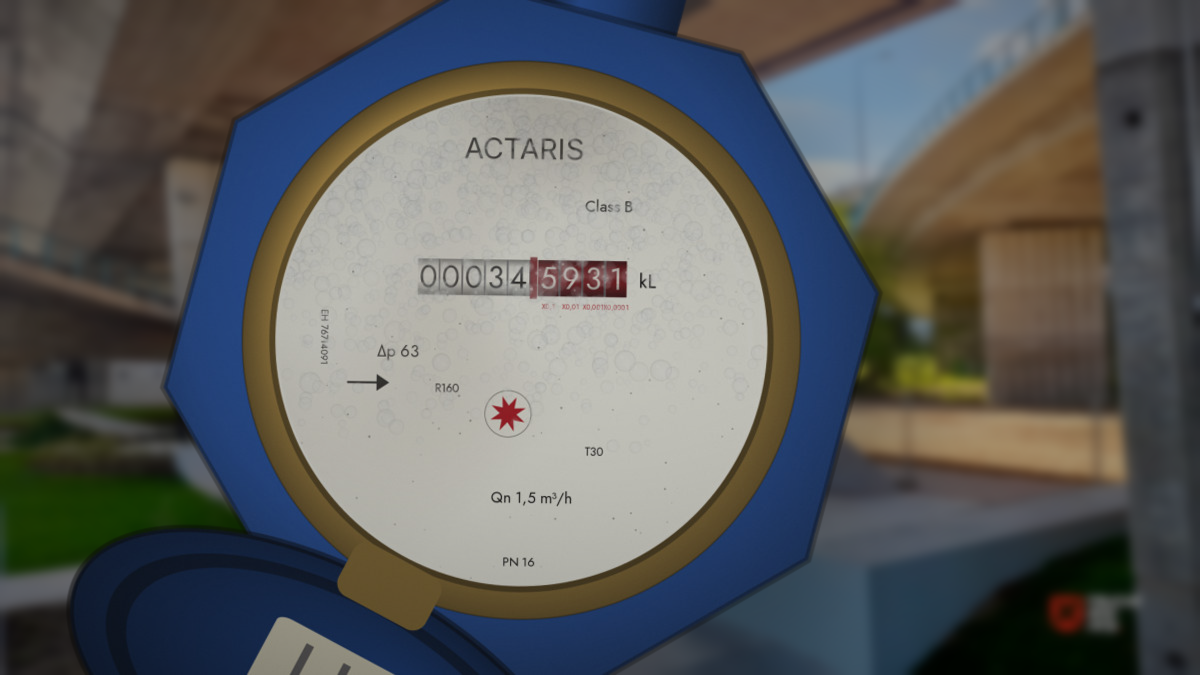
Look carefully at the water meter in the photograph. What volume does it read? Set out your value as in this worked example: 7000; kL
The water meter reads 34.5931; kL
